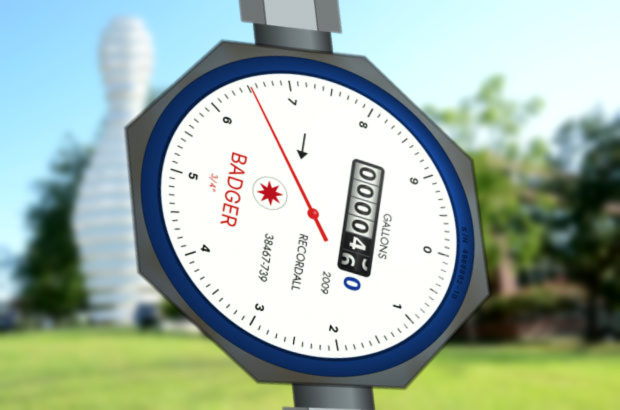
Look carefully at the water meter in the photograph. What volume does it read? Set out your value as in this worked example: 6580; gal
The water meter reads 456.5; gal
